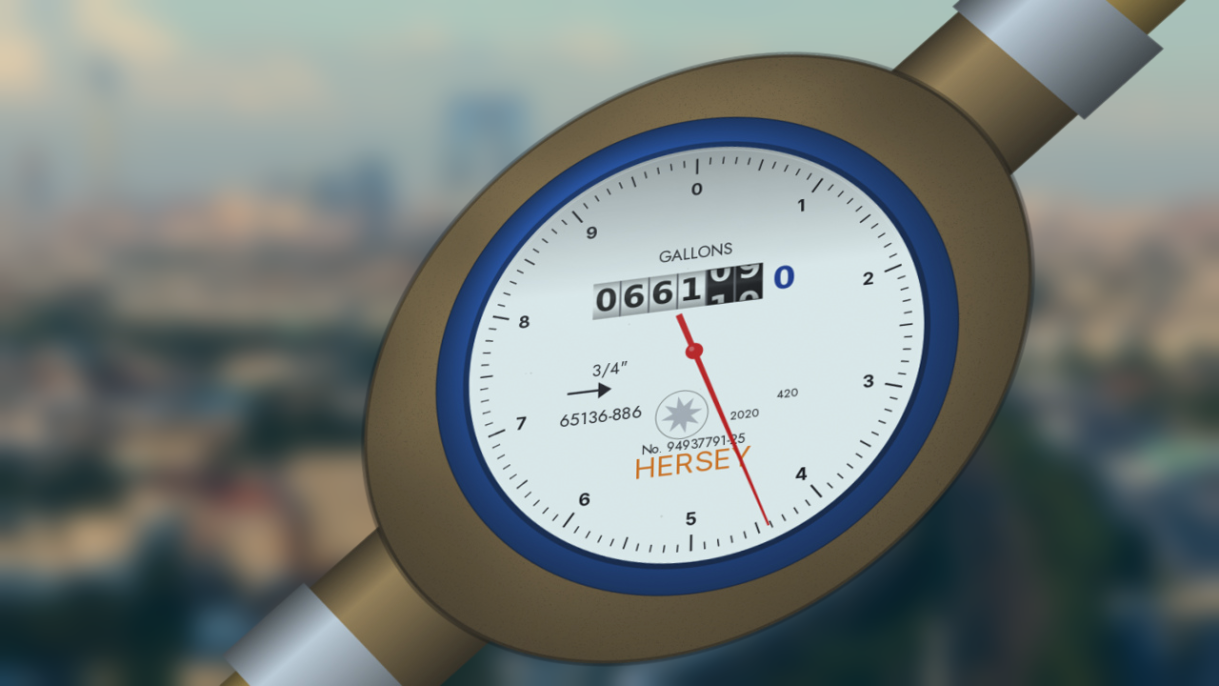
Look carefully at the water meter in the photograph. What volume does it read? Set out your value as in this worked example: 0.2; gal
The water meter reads 661094.4; gal
